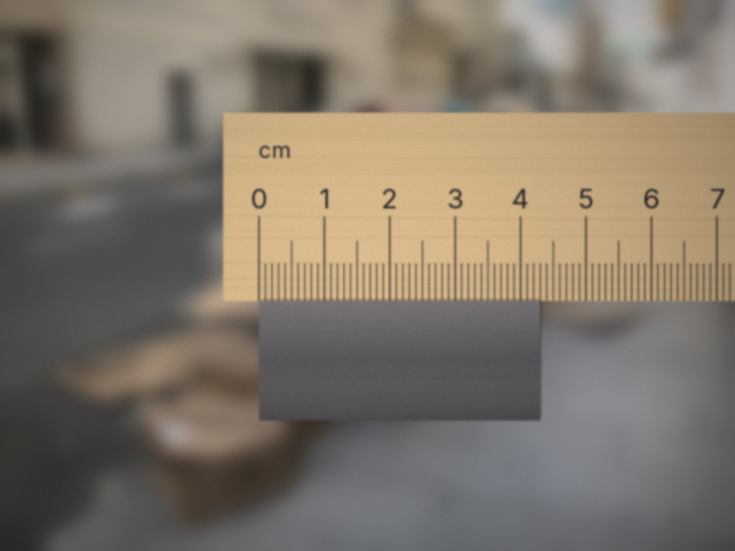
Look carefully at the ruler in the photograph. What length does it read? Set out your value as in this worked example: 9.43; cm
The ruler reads 4.3; cm
